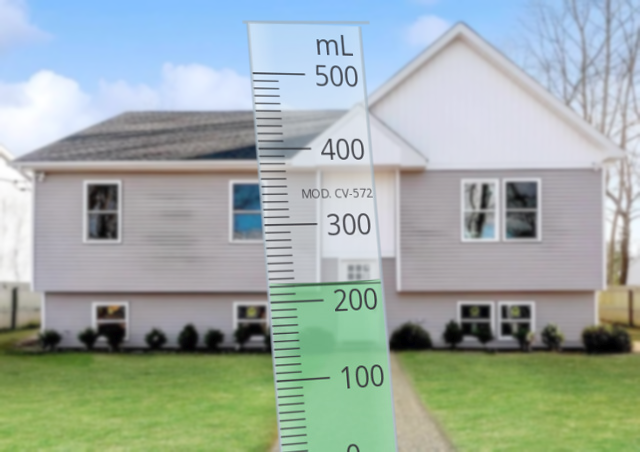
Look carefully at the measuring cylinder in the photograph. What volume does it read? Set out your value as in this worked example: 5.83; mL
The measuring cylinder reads 220; mL
